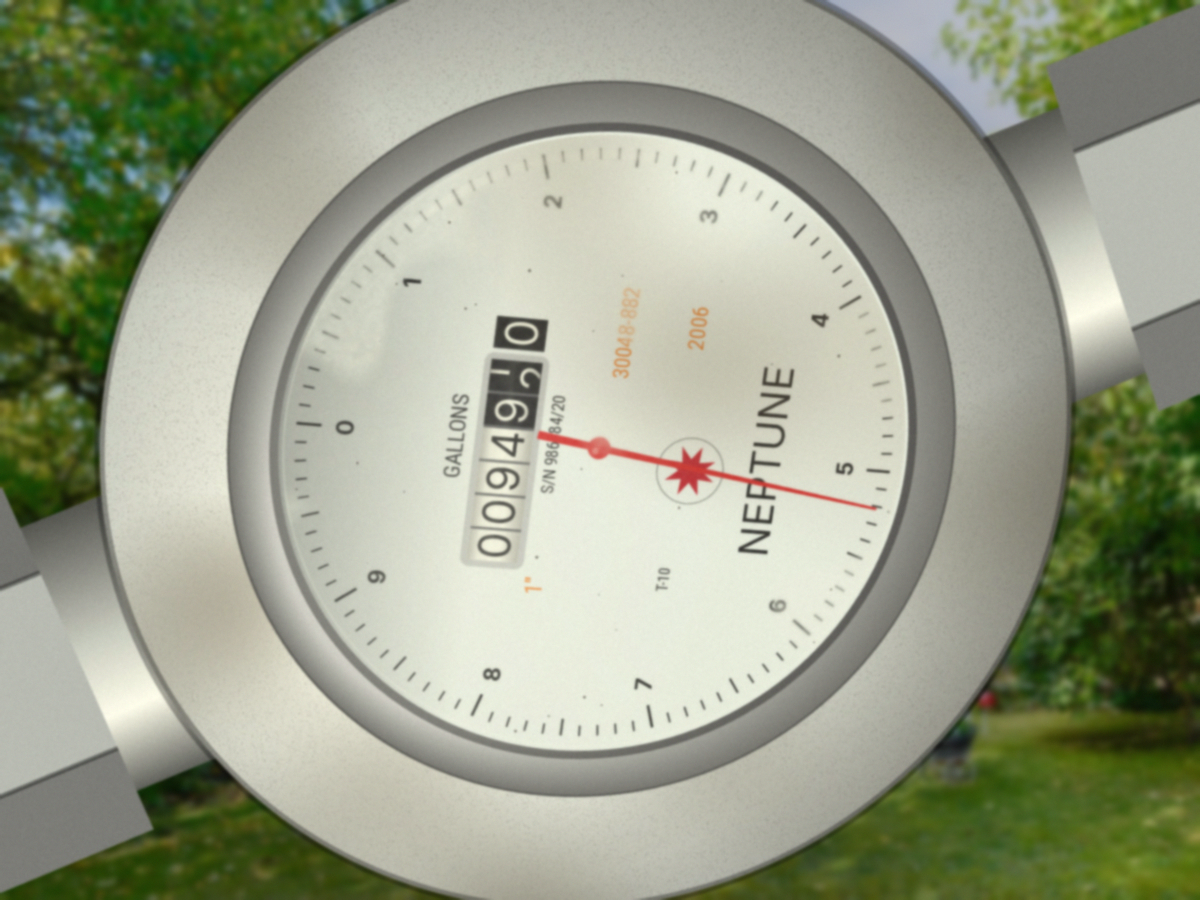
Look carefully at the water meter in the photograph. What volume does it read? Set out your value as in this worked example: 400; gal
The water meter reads 94915.2; gal
